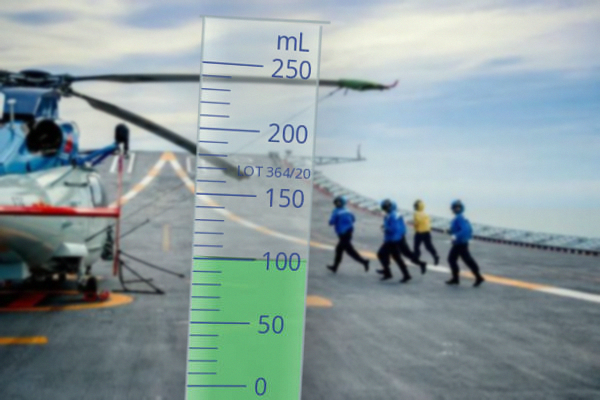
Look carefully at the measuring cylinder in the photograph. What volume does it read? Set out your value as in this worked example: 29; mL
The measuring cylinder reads 100; mL
